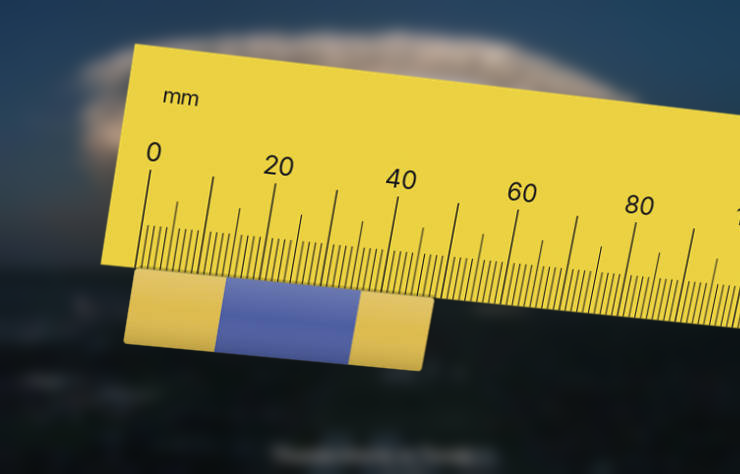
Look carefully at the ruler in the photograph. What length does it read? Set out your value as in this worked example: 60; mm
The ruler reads 49; mm
